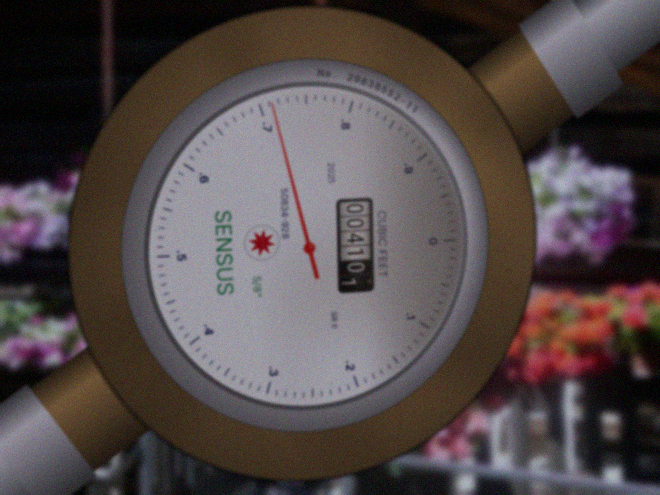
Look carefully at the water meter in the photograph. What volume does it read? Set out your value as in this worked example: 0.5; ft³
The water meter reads 4100.71; ft³
